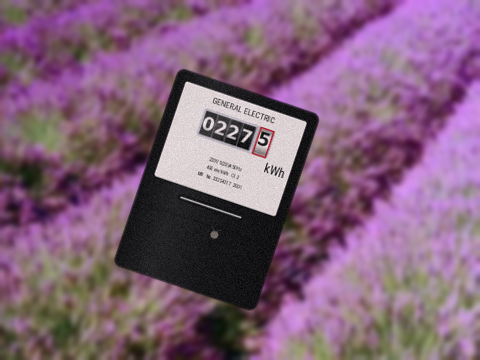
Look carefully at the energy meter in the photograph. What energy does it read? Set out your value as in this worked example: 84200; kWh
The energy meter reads 227.5; kWh
